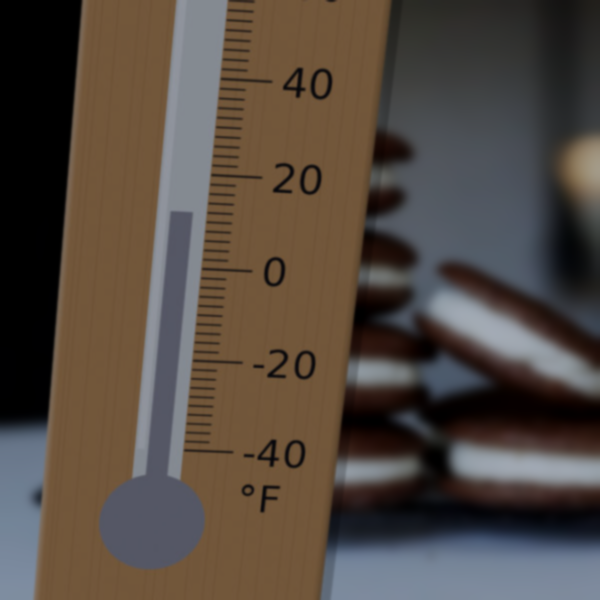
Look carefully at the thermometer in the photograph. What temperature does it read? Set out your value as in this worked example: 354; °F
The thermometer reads 12; °F
